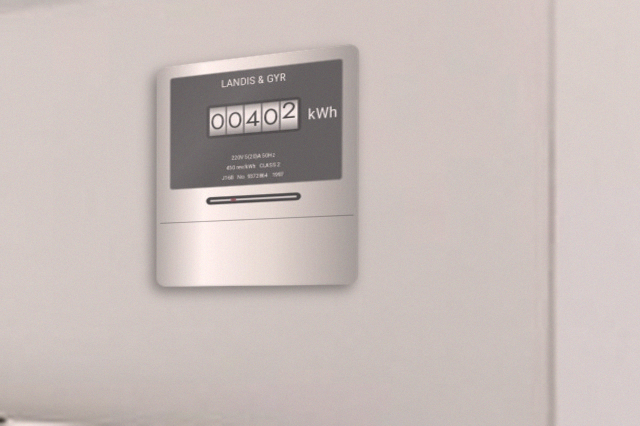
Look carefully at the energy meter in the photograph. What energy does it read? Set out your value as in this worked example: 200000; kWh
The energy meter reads 402; kWh
